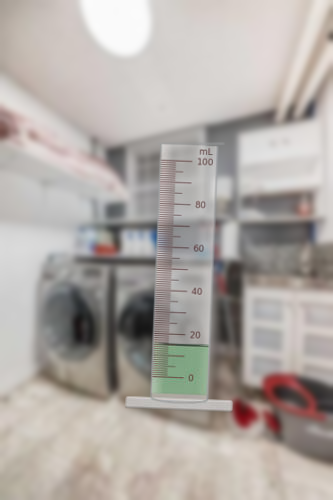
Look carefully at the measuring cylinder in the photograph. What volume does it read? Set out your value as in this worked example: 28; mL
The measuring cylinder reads 15; mL
